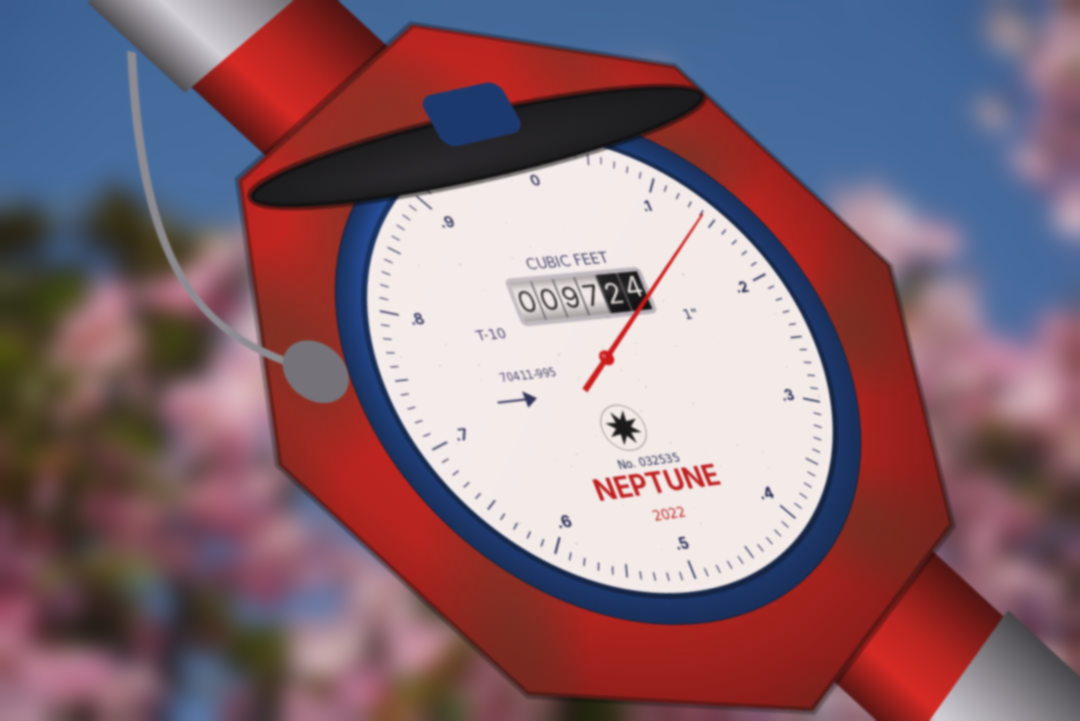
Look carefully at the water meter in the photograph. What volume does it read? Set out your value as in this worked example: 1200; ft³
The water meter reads 9724.14; ft³
